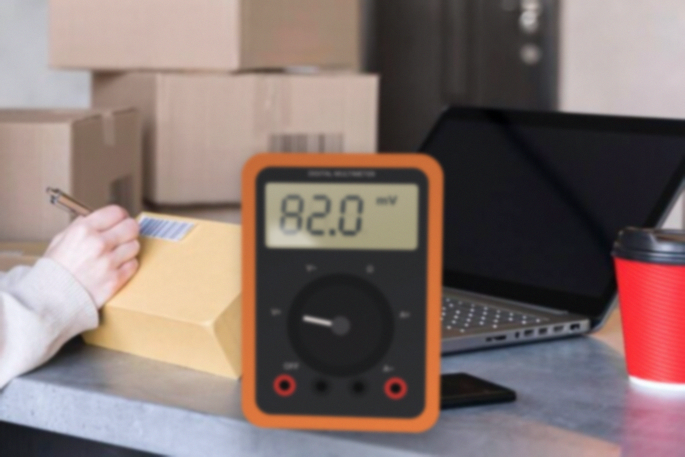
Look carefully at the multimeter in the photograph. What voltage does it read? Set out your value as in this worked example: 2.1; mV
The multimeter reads 82.0; mV
